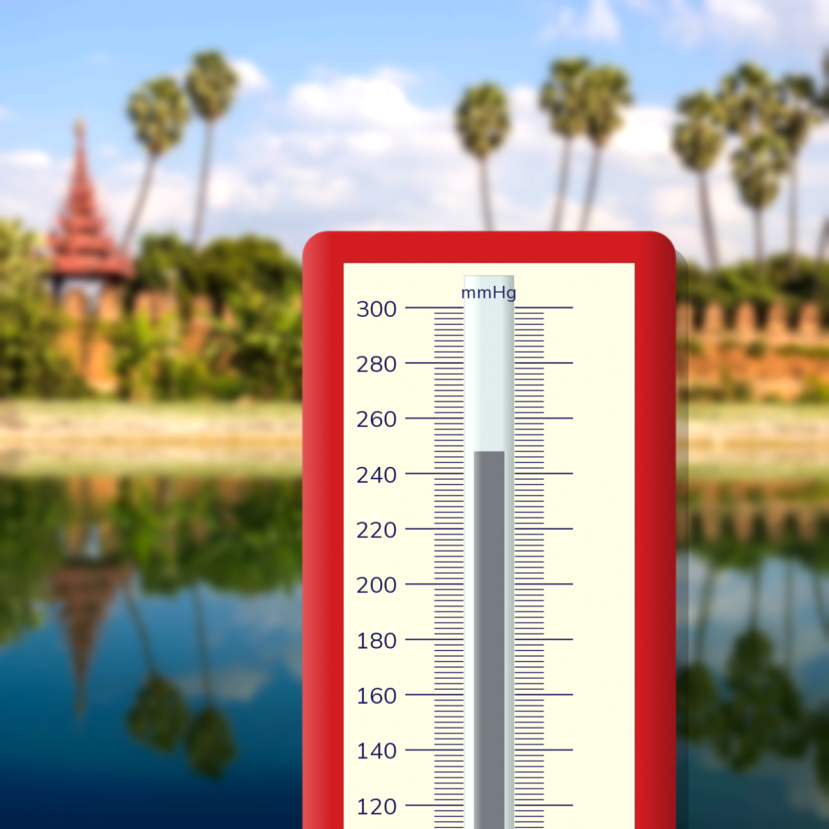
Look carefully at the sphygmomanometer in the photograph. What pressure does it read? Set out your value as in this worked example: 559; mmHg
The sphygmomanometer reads 248; mmHg
